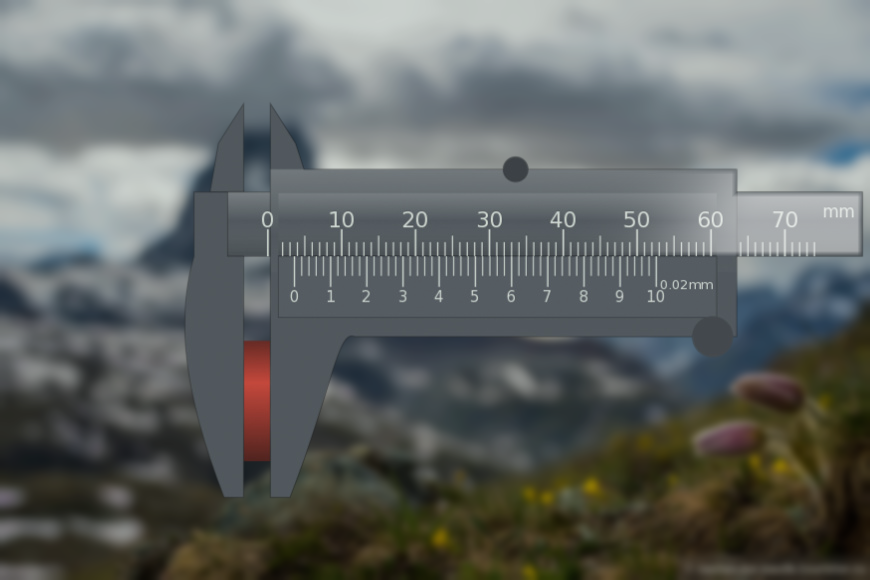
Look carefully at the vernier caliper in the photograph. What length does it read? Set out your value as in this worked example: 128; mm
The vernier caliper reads 3.6; mm
